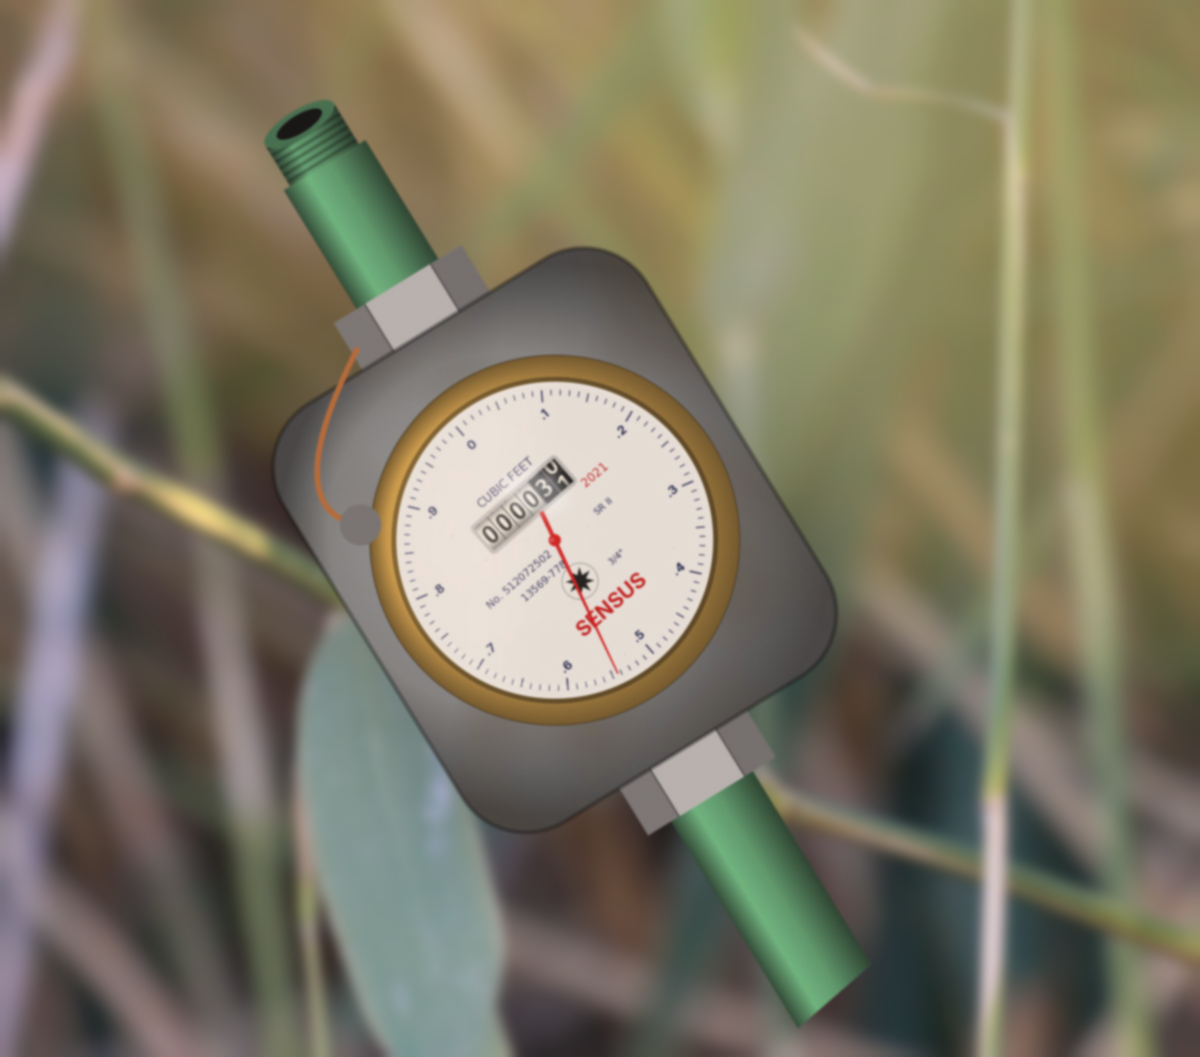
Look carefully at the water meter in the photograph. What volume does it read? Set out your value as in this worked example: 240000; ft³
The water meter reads 30.54; ft³
